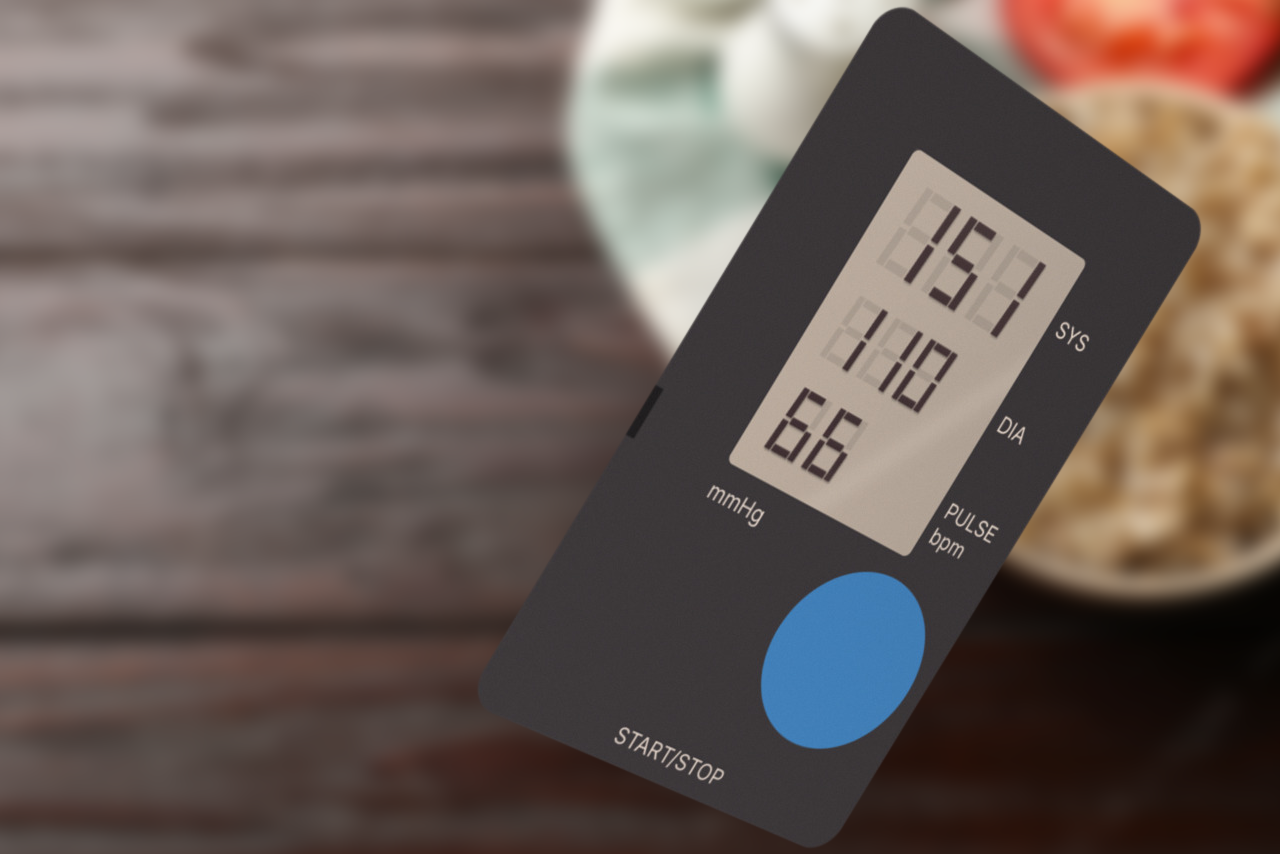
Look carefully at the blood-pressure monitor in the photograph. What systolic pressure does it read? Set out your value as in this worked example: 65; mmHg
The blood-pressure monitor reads 151; mmHg
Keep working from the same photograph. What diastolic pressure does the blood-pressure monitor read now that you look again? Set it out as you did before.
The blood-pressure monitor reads 110; mmHg
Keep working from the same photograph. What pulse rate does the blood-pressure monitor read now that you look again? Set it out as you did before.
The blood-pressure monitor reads 66; bpm
